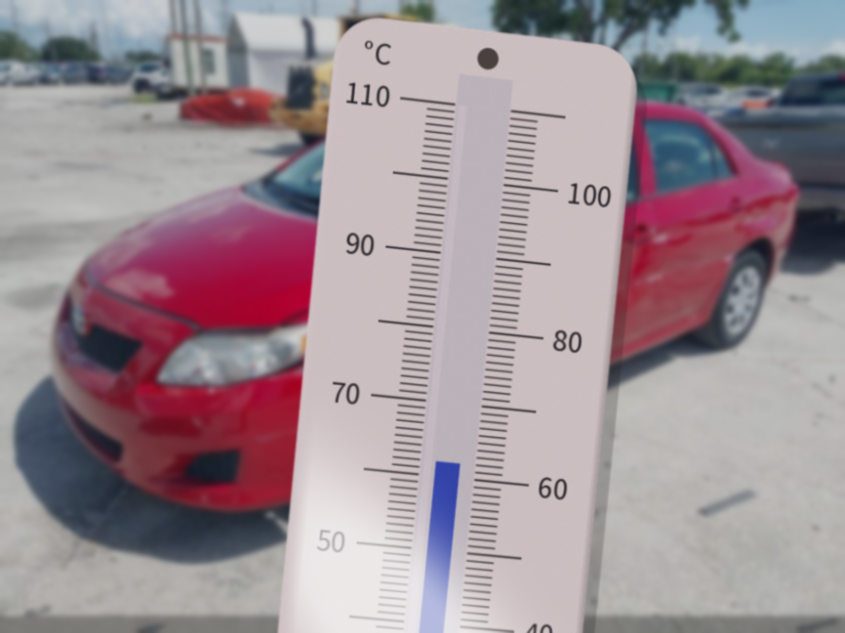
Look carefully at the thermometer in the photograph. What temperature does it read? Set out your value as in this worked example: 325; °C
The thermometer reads 62; °C
